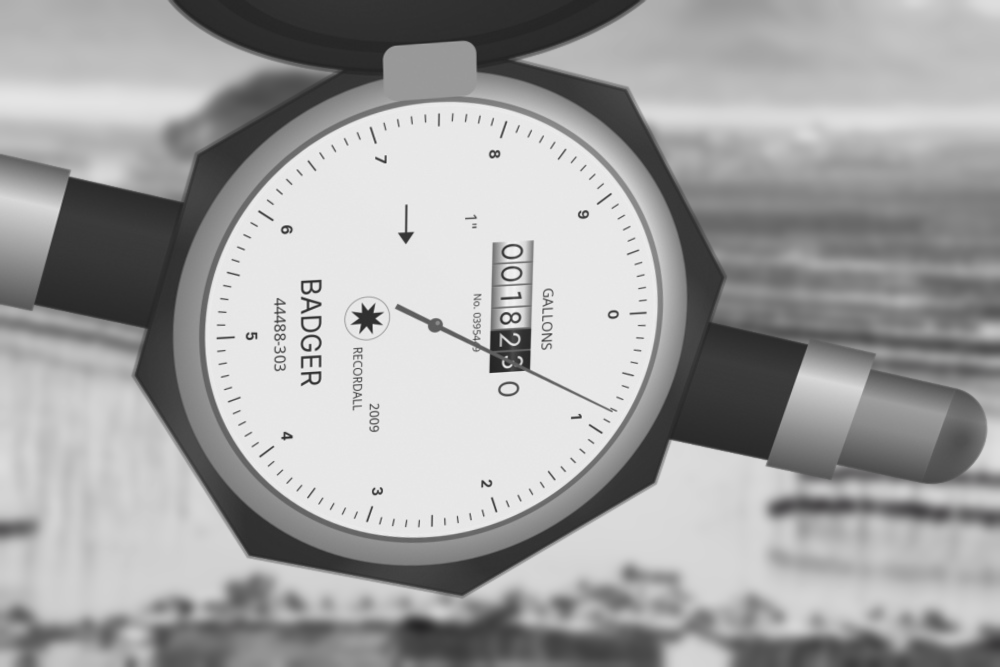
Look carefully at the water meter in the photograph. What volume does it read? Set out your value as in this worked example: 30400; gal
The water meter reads 18230.8; gal
